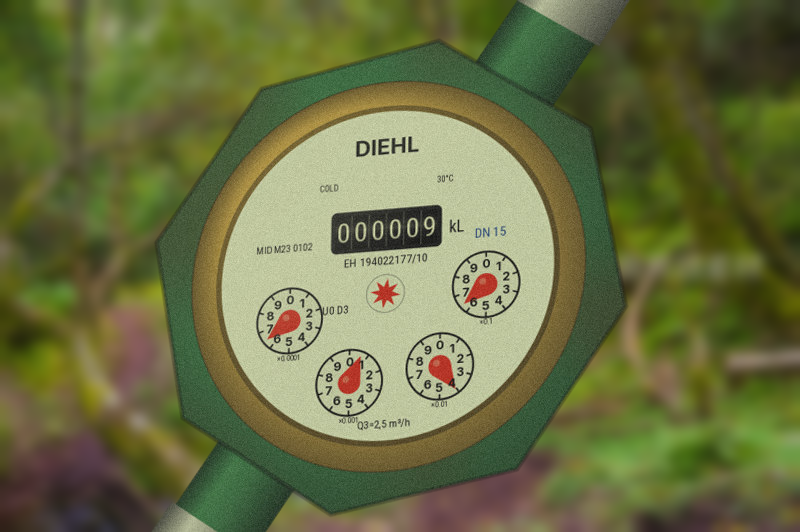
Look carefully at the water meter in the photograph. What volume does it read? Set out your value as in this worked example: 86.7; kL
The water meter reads 9.6406; kL
